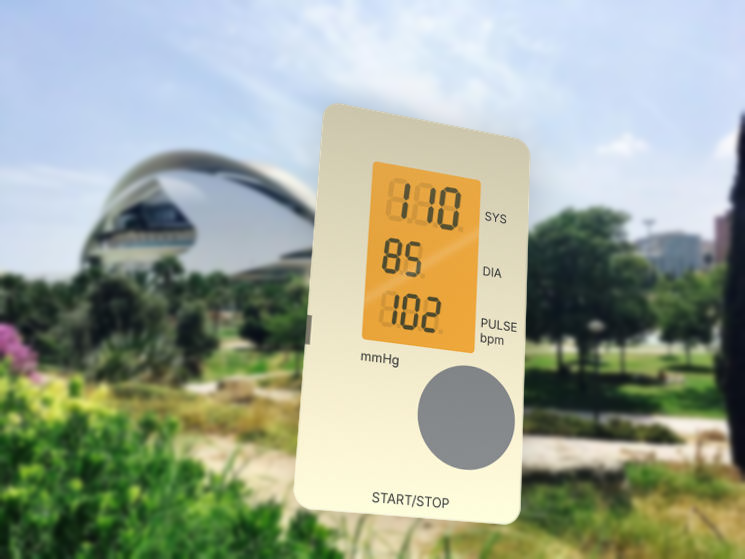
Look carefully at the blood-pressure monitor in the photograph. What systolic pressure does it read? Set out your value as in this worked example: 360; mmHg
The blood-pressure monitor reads 110; mmHg
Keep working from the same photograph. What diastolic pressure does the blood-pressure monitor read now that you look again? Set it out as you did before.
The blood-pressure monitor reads 85; mmHg
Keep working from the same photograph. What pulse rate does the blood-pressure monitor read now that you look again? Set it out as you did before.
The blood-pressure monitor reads 102; bpm
